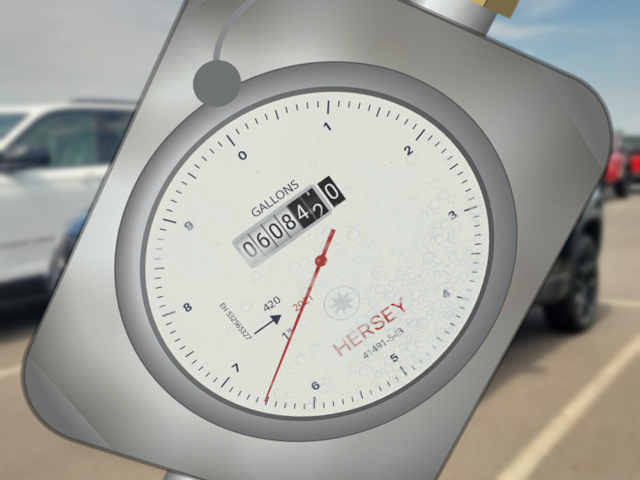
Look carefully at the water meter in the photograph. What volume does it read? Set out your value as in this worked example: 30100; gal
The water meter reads 608416.5; gal
